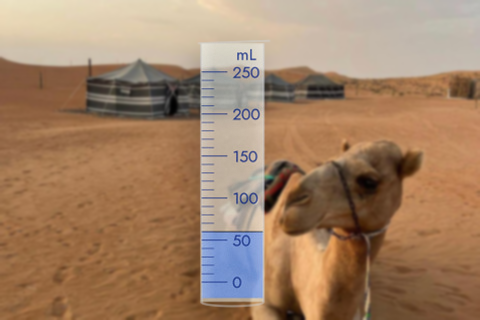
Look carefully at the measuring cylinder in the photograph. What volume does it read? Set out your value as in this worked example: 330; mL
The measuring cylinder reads 60; mL
